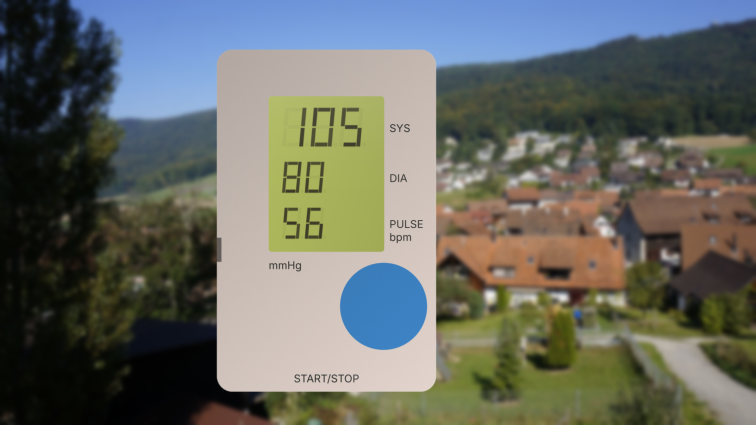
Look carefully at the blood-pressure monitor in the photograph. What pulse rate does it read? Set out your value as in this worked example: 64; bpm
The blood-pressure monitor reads 56; bpm
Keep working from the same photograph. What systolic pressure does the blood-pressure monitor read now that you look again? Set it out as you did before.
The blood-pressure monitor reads 105; mmHg
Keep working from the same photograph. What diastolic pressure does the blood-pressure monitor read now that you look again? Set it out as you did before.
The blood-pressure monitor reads 80; mmHg
